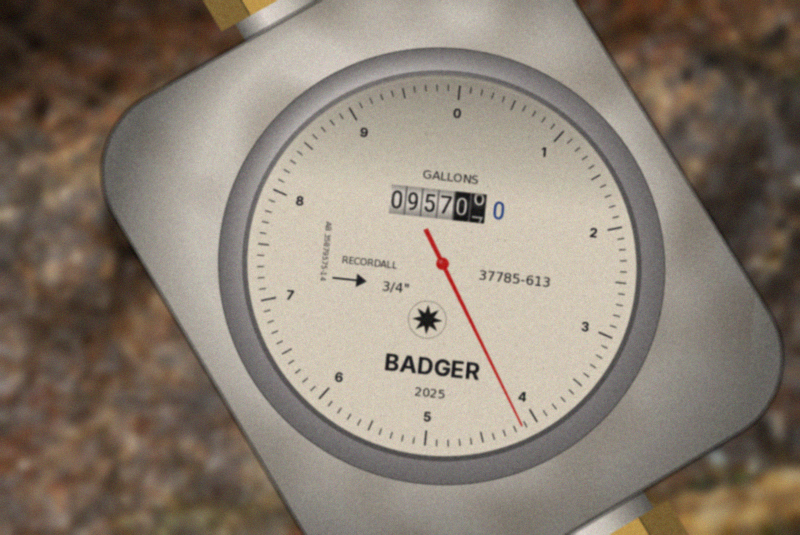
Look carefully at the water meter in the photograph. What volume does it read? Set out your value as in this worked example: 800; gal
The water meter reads 957064.1; gal
